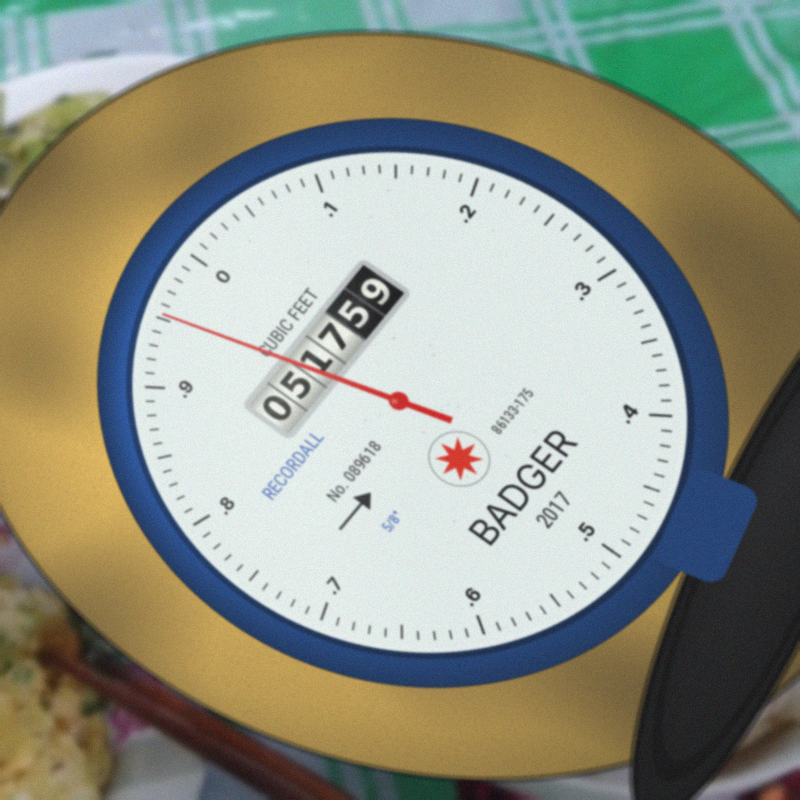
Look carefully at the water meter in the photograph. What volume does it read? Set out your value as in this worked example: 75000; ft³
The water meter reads 51758.95; ft³
